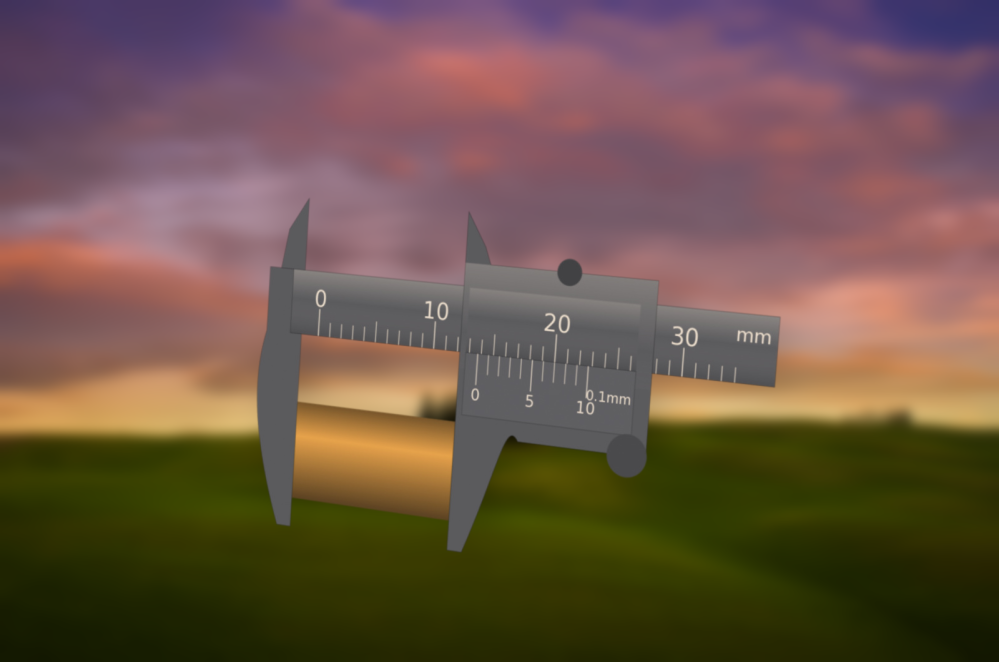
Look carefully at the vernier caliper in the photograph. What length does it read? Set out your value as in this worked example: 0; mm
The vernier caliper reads 13.7; mm
